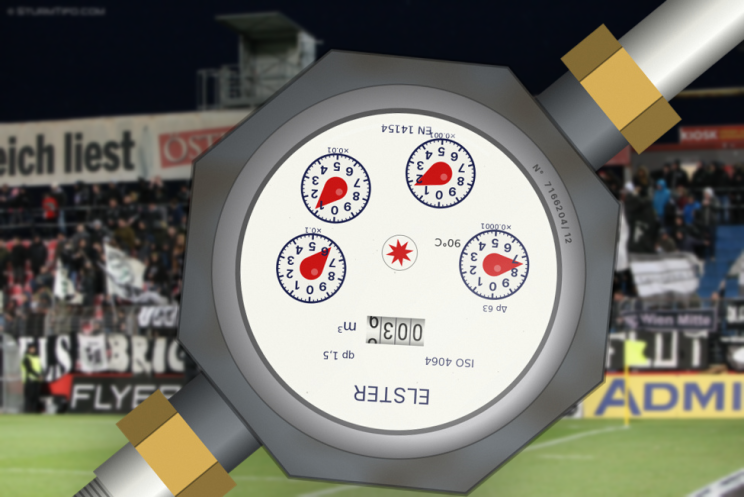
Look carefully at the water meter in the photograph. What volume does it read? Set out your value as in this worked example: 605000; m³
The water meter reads 38.6117; m³
